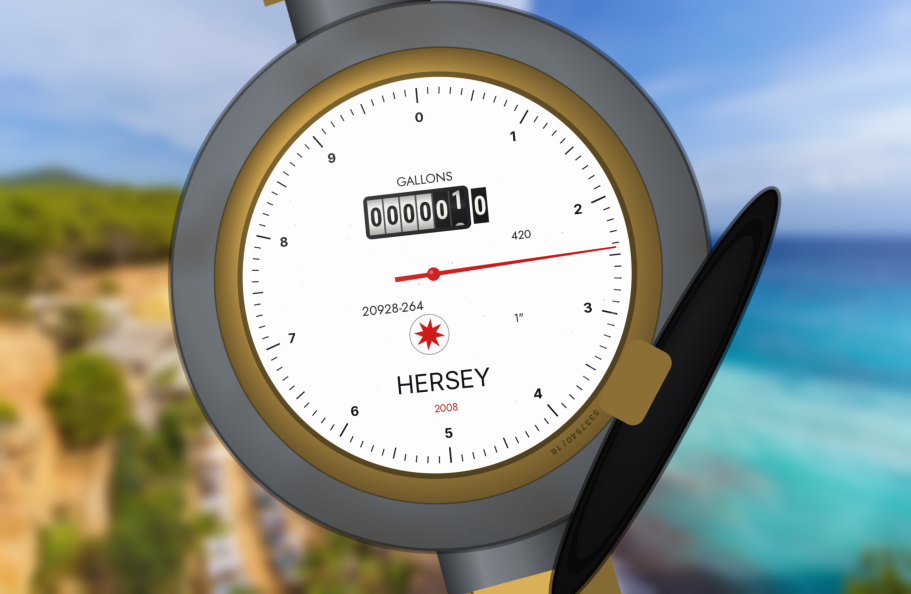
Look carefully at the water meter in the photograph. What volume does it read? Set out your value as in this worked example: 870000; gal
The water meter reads 12.4; gal
